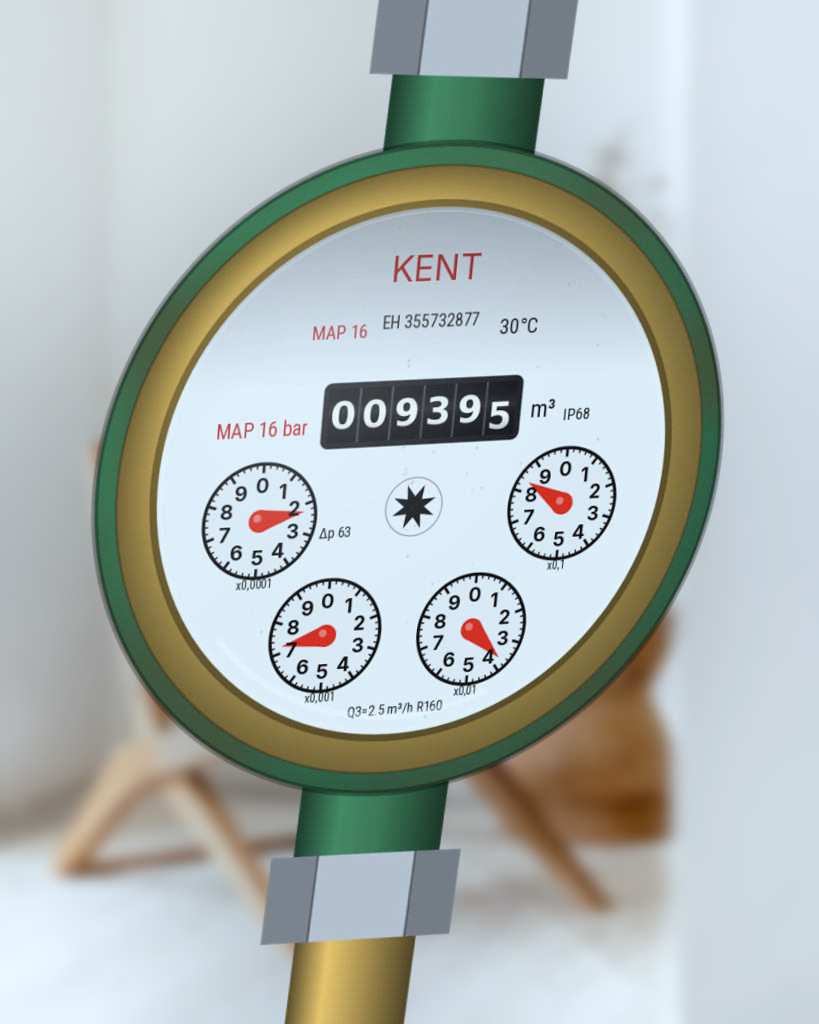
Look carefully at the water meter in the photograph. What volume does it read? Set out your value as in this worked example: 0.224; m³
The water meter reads 9394.8372; m³
